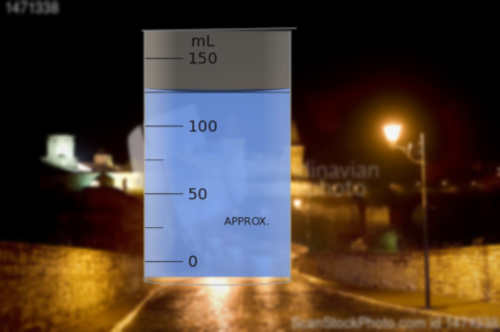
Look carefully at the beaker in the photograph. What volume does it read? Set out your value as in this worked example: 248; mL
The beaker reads 125; mL
